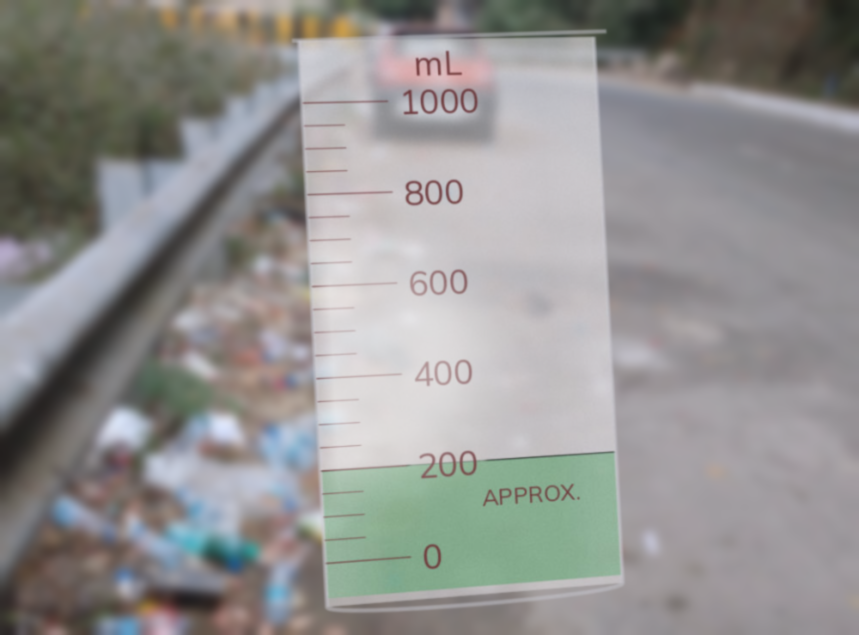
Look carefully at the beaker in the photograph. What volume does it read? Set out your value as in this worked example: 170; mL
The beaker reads 200; mL
